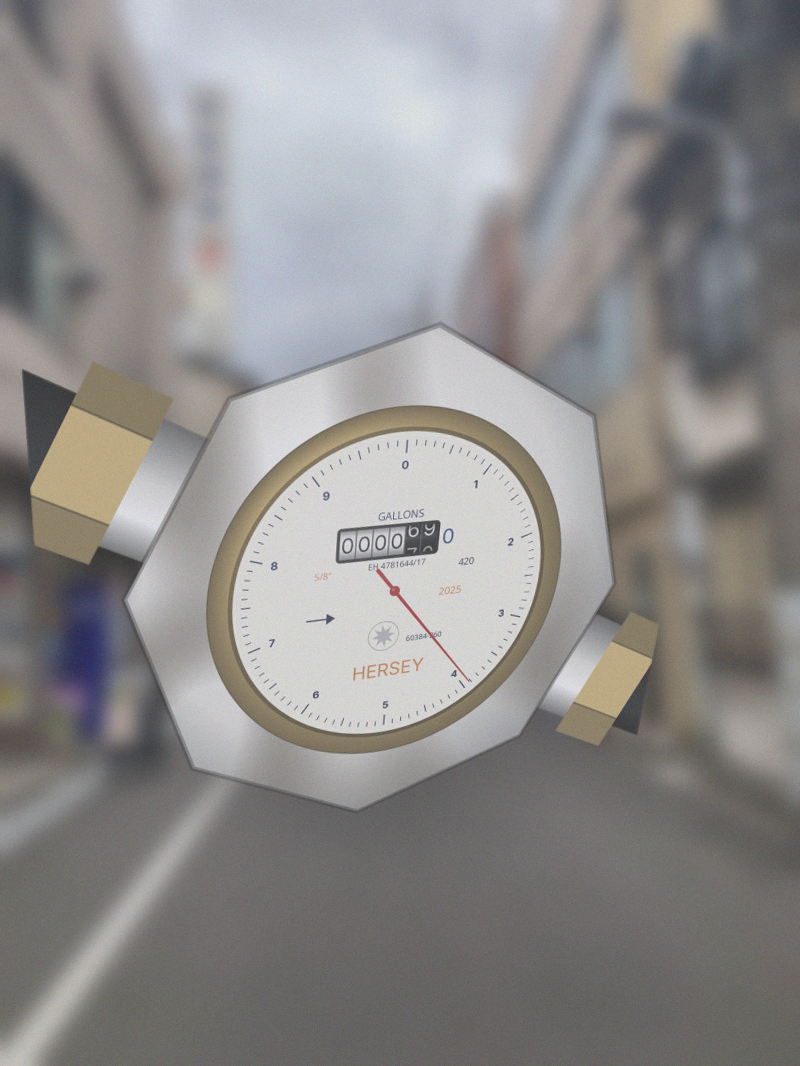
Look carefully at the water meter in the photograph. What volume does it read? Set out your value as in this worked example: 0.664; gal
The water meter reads 693.9; gal
